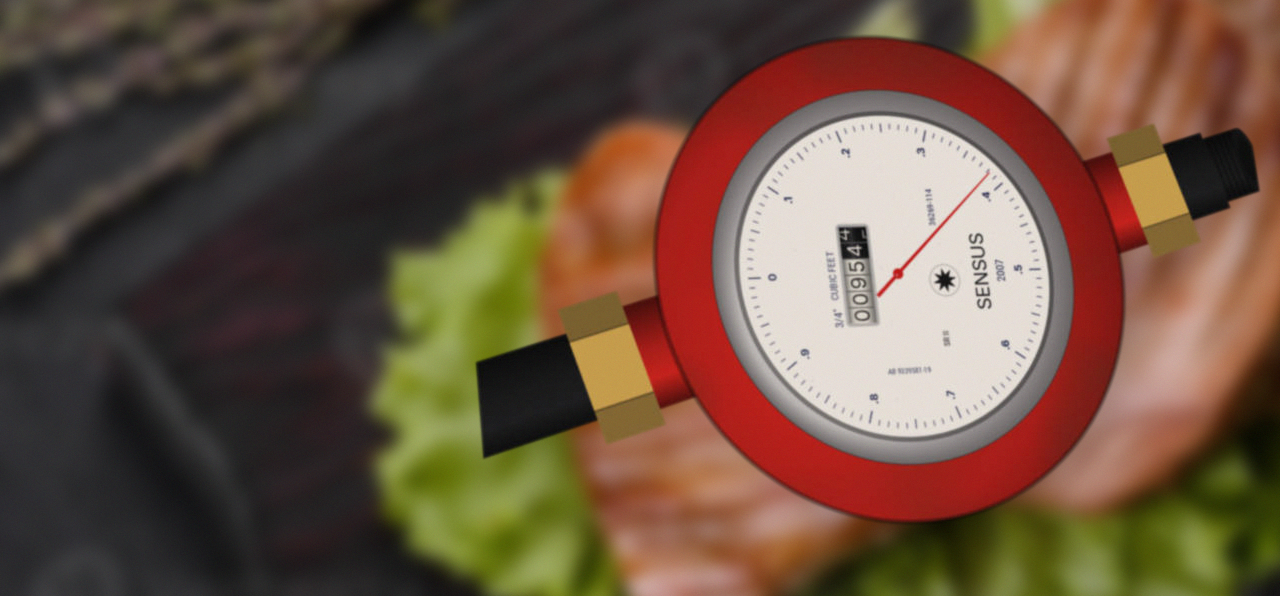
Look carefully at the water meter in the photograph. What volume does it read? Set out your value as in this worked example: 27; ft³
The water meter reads 9544.38; ft³
